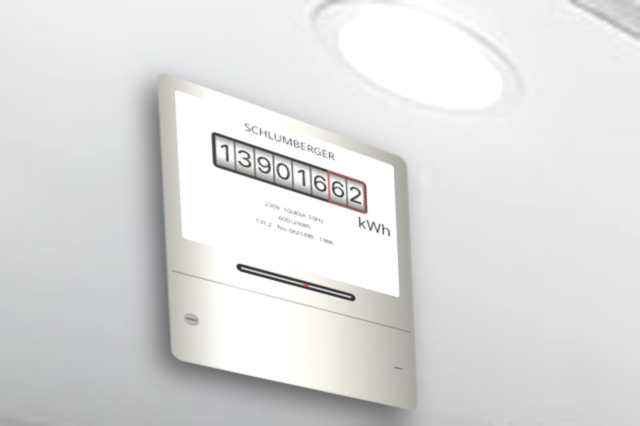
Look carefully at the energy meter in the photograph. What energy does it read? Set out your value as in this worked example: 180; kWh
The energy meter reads 139016.62; kWh
